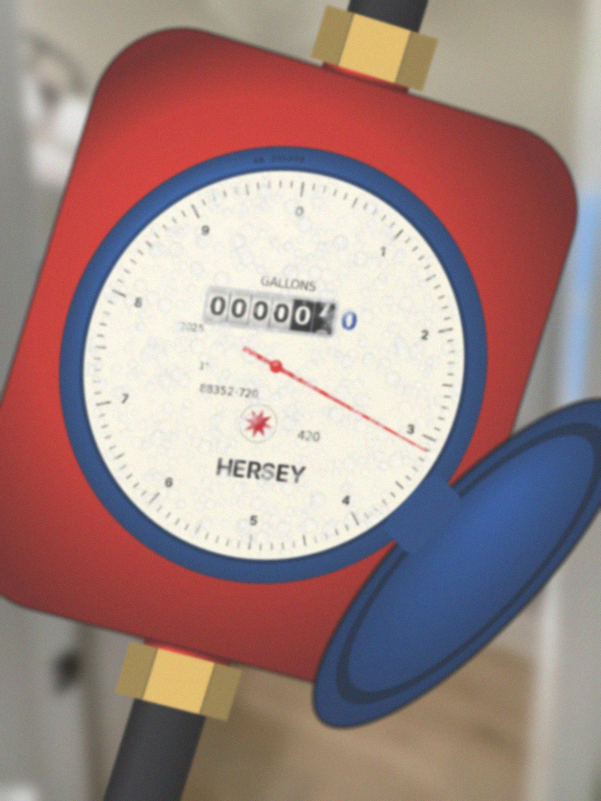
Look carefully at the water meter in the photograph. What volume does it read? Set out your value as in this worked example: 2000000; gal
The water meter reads 73.1; gal
